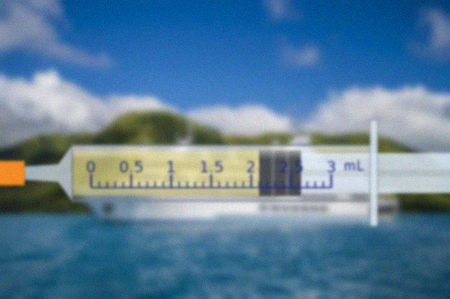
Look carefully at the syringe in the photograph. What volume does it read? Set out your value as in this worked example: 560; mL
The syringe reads 2.1; mL
